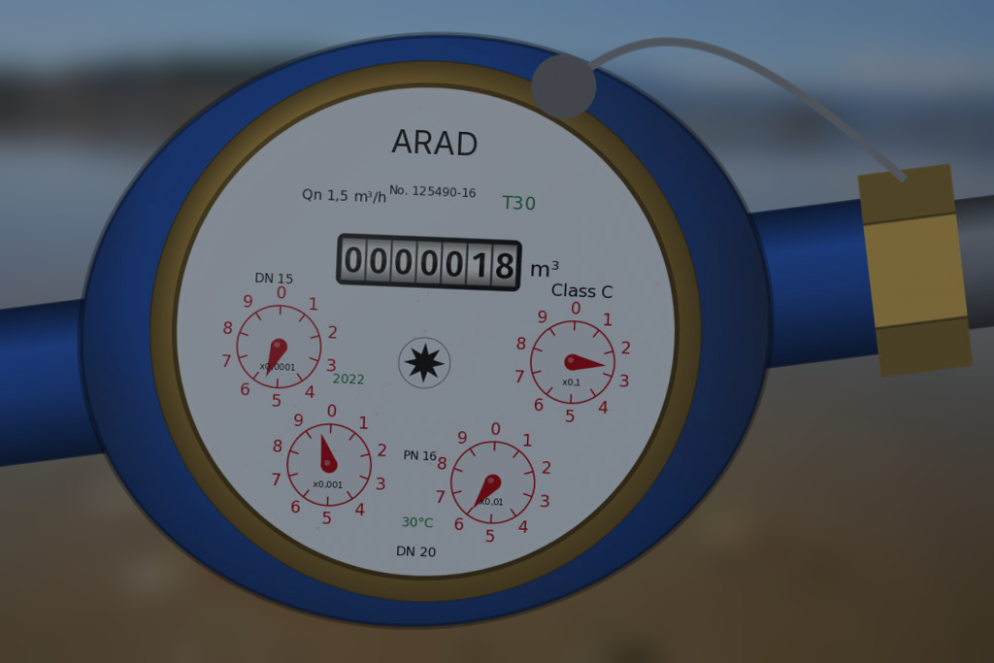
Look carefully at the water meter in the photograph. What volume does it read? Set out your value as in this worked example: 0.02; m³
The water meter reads 18.2595; m³
